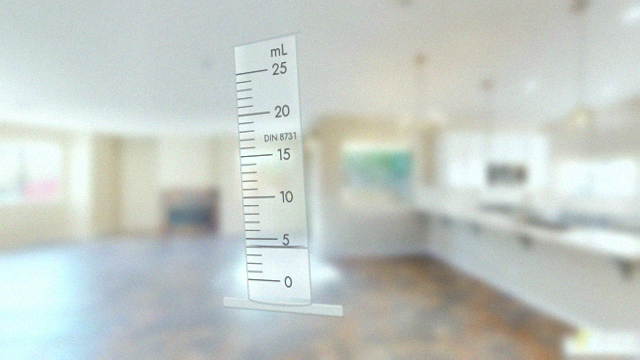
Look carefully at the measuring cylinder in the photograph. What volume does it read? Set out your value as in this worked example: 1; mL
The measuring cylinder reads 4; mL
